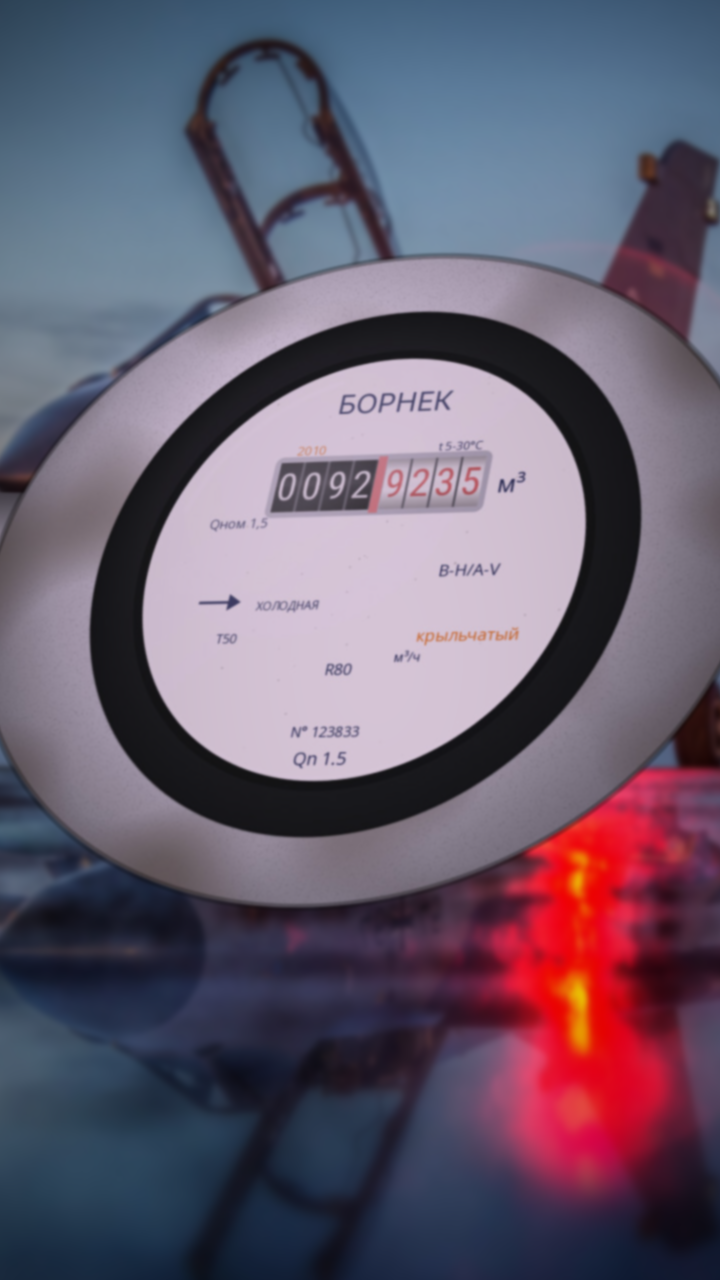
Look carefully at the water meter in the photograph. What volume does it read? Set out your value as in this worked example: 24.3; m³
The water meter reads 92.9235; m³
